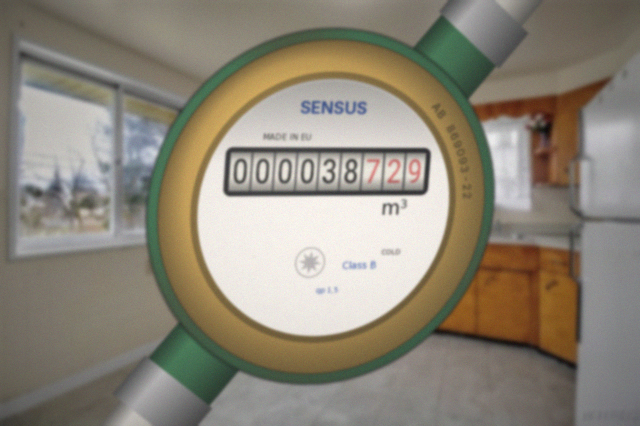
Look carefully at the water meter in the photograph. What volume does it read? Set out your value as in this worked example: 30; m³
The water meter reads 38.729; m³
